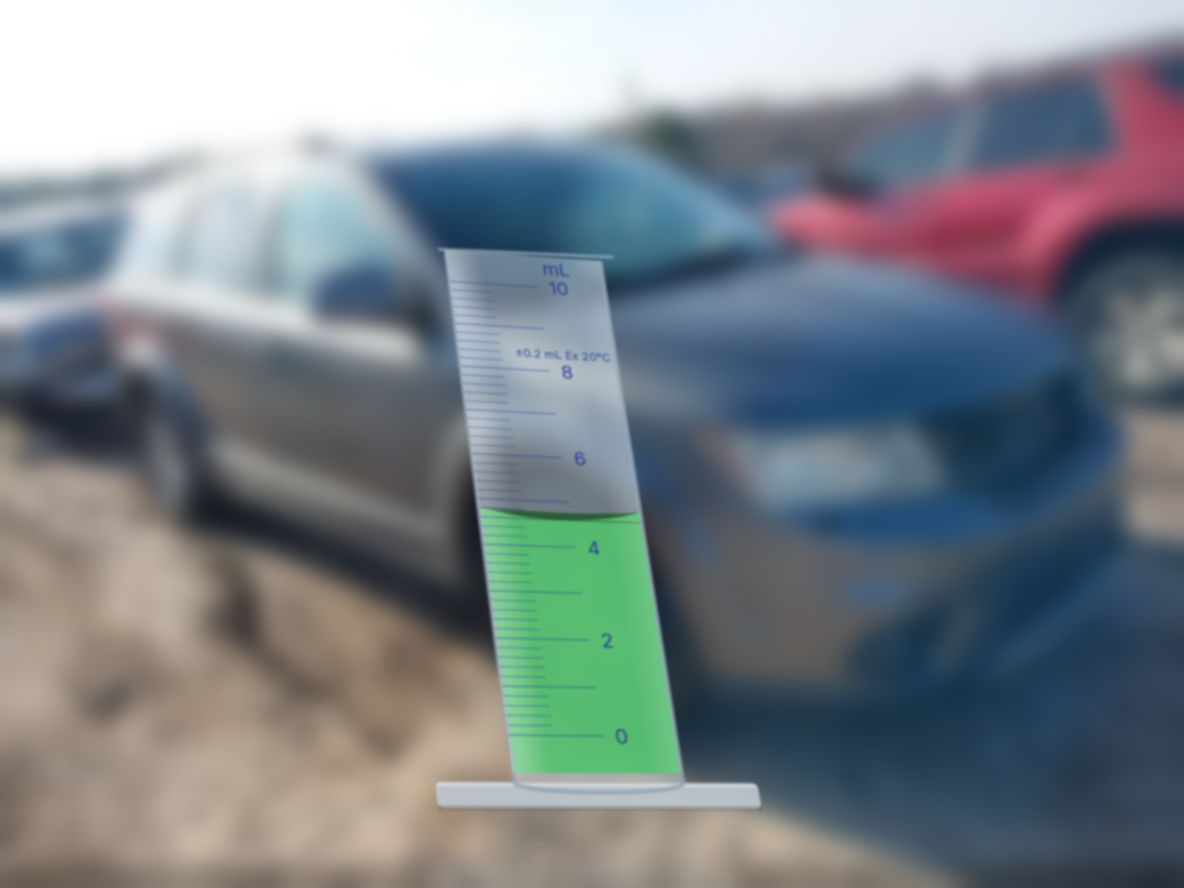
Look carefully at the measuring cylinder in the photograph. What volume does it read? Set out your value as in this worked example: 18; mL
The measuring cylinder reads 4.6; mL
